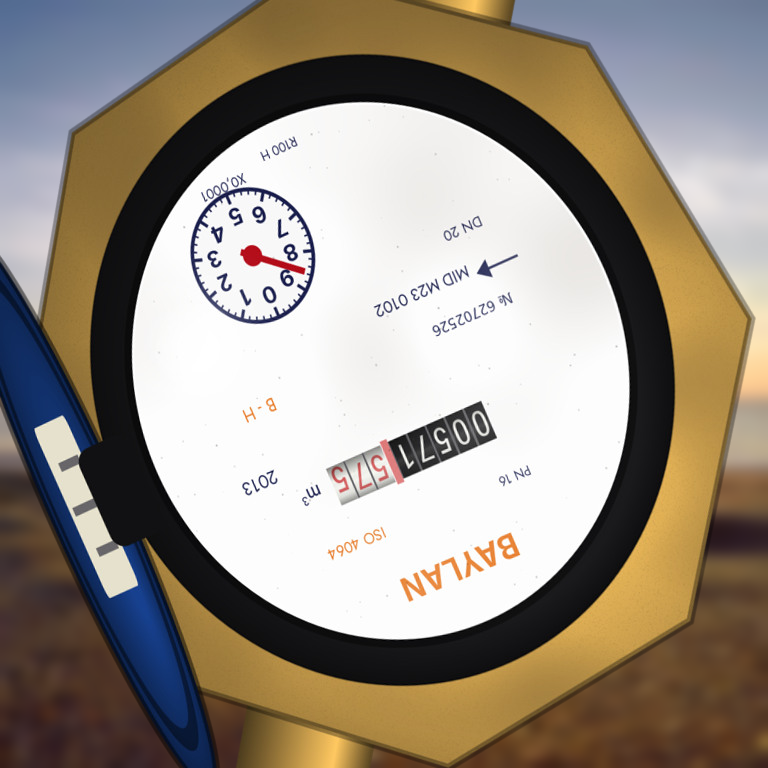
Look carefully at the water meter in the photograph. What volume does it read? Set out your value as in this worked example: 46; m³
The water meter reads 571.5748; m³
